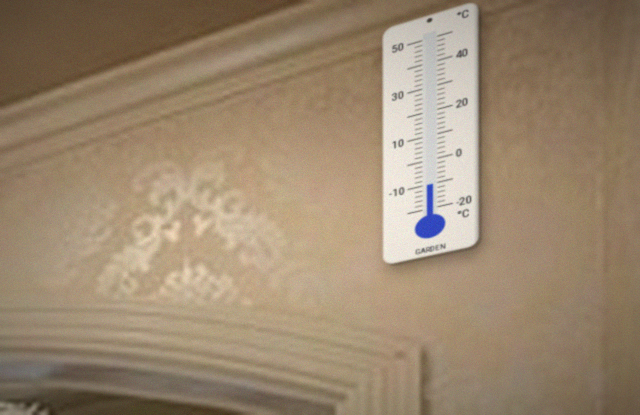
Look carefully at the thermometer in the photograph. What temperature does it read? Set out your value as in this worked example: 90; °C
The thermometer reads -10; °C
